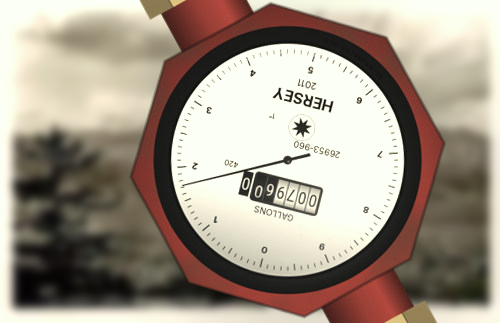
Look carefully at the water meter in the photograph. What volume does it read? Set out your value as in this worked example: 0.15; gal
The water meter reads 79601.7; gal
